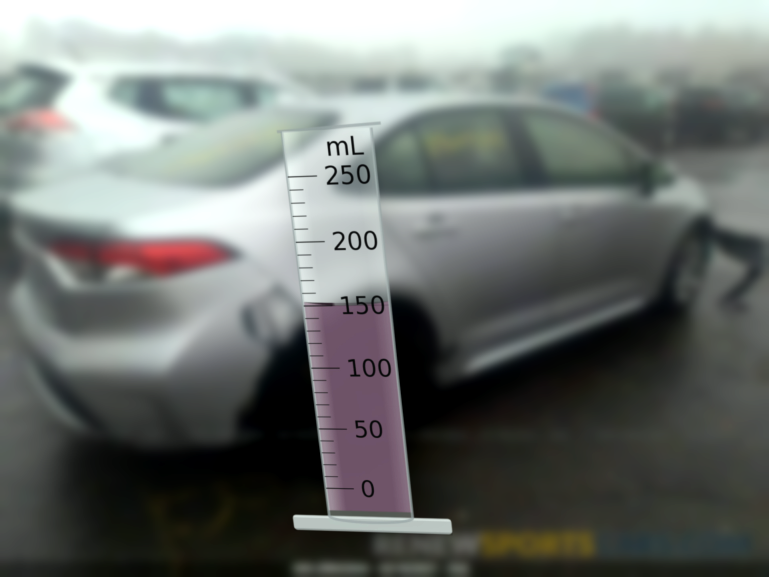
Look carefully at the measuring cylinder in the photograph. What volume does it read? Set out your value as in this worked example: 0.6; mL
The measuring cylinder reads 150; mL
